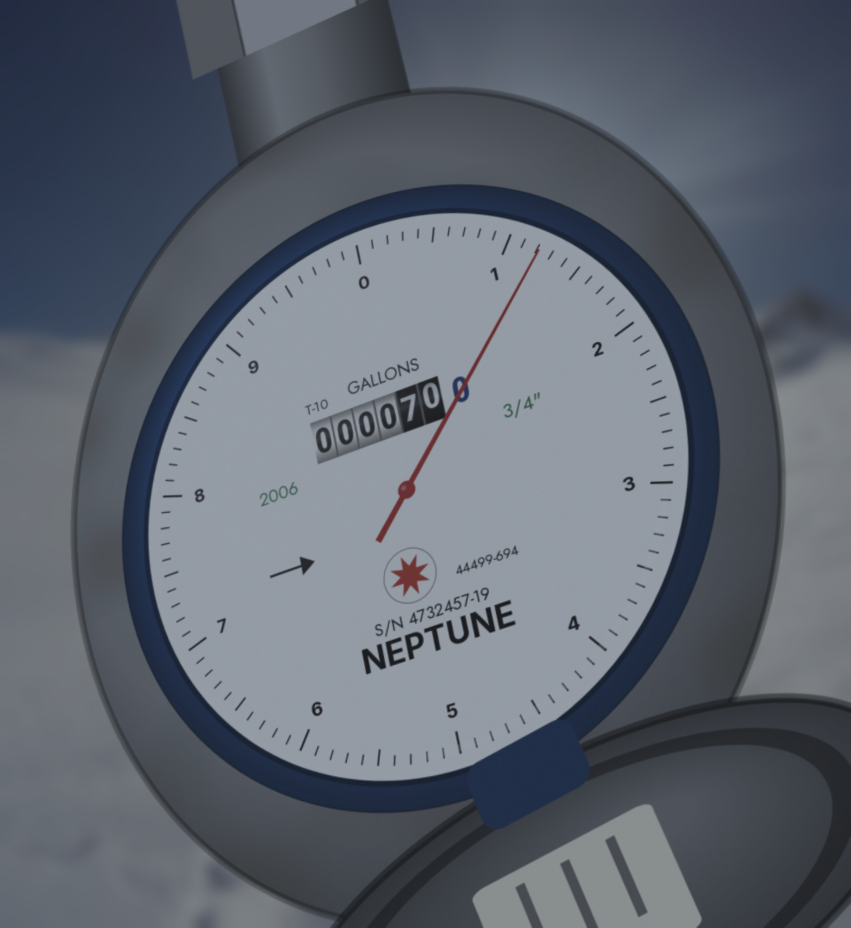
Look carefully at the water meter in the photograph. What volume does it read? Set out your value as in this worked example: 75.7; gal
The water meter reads 701.2; gal
